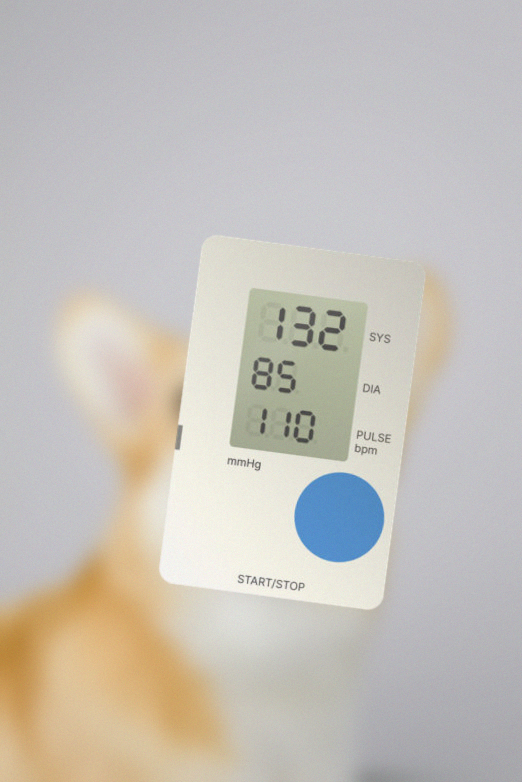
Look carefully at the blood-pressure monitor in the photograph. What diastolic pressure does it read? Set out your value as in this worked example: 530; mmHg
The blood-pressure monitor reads 85; mmHg
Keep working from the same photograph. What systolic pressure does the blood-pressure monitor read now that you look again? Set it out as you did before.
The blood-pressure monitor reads 132; mmHg
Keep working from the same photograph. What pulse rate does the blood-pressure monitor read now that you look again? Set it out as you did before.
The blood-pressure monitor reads 110; bpm
